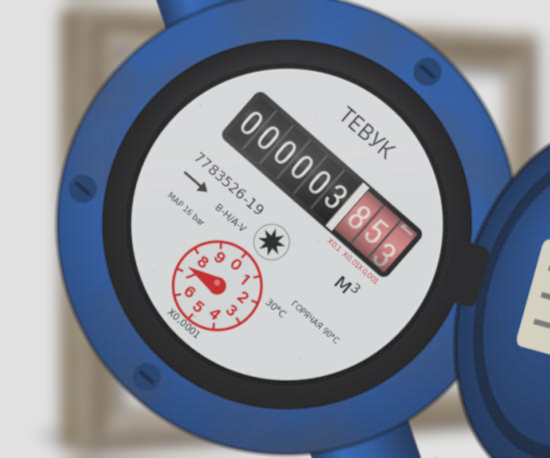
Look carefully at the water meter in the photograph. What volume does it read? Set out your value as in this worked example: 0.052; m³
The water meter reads 3.8527; m³
